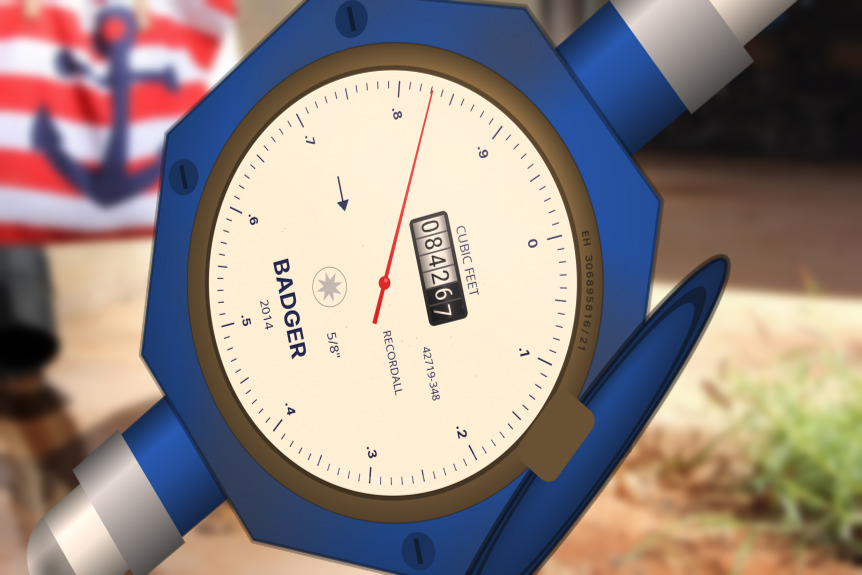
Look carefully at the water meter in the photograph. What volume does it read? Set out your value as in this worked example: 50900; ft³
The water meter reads 84266.83; ft³
